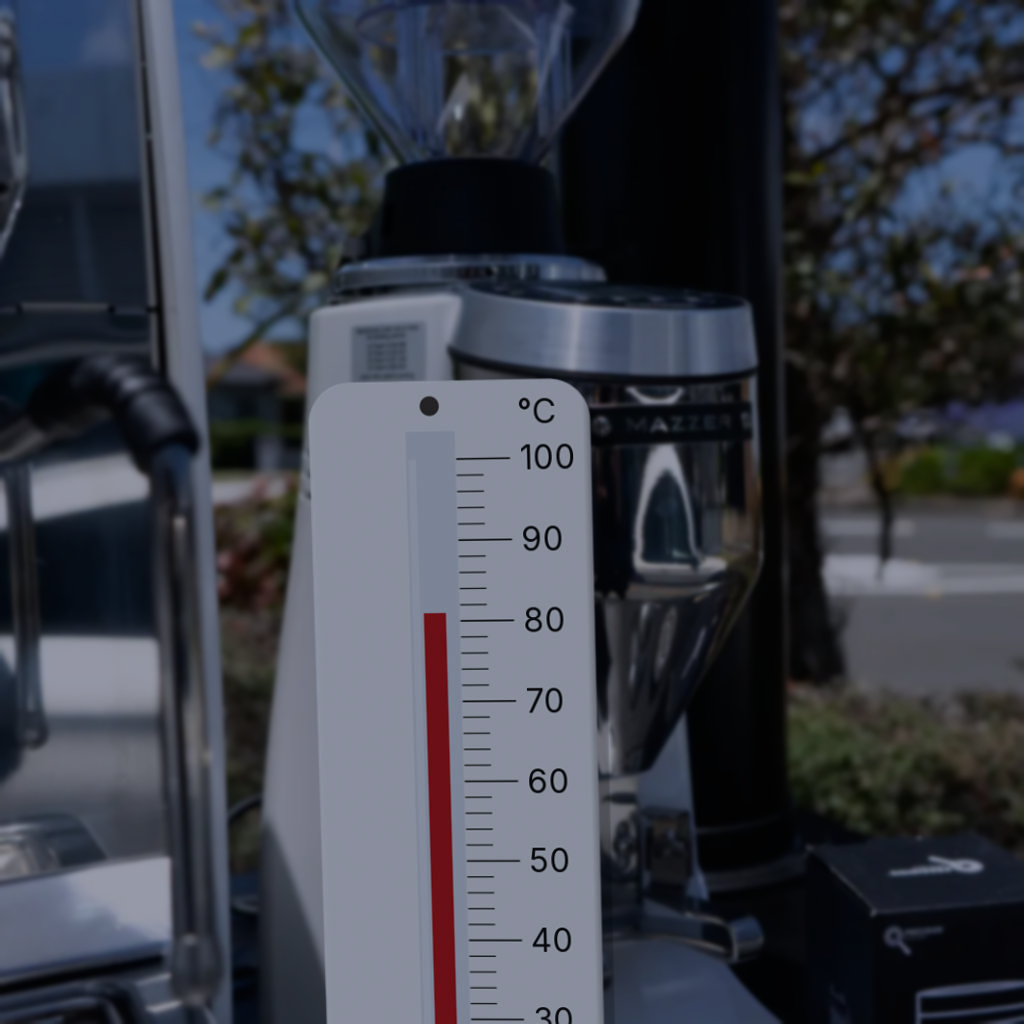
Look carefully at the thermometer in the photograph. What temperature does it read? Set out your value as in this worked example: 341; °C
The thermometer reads 81; °C
